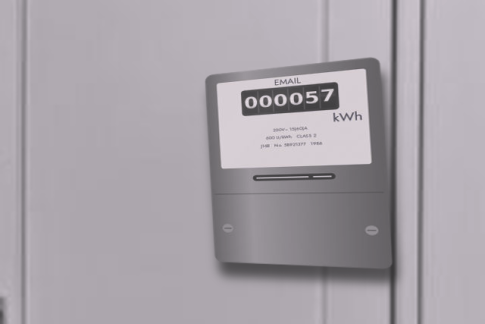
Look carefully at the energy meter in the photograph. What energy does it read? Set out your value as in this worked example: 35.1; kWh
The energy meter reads 57; kWh
